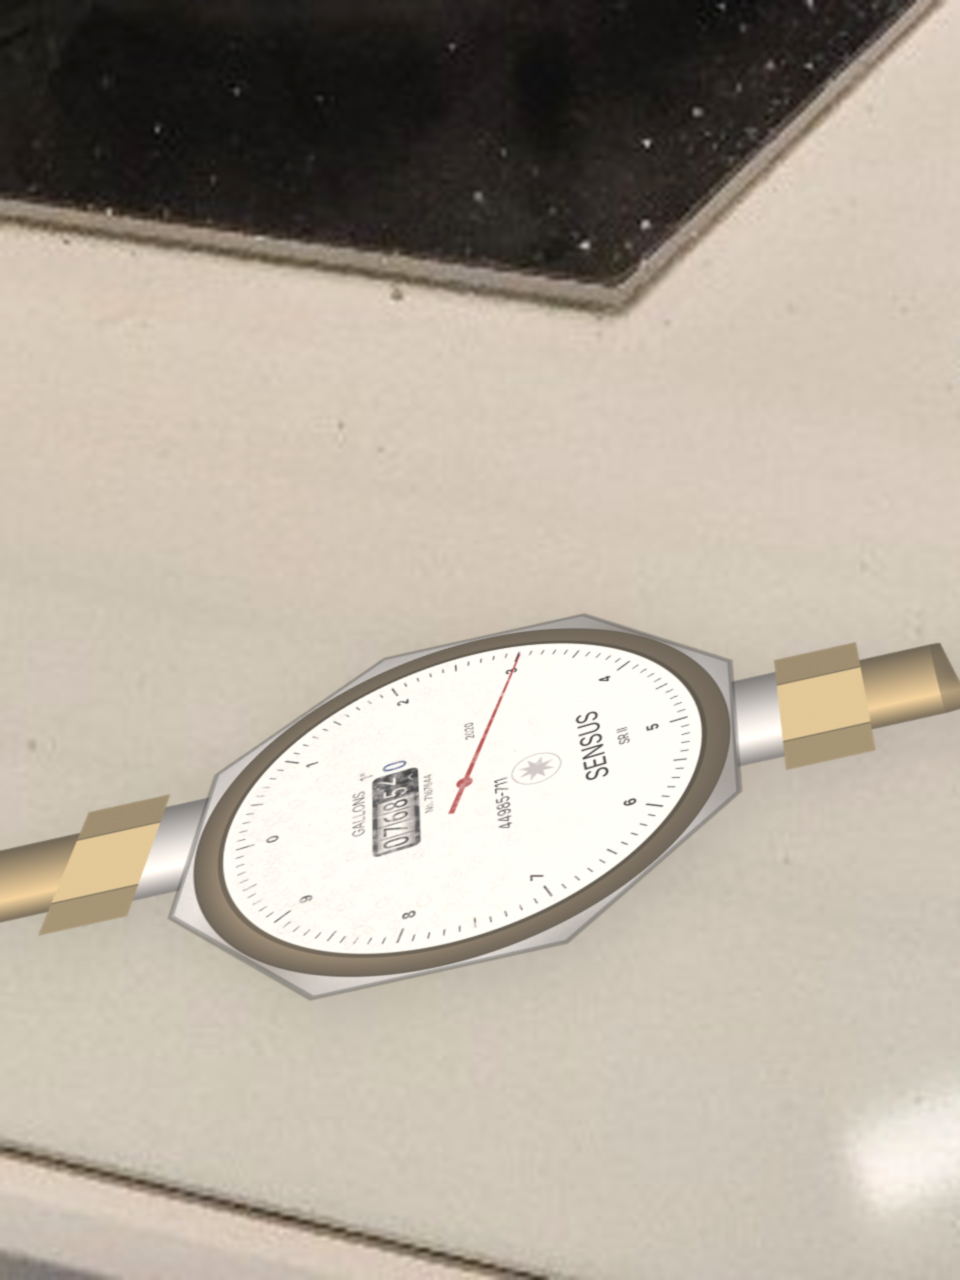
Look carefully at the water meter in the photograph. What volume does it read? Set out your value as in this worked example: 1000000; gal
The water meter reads 768523.0; gal
